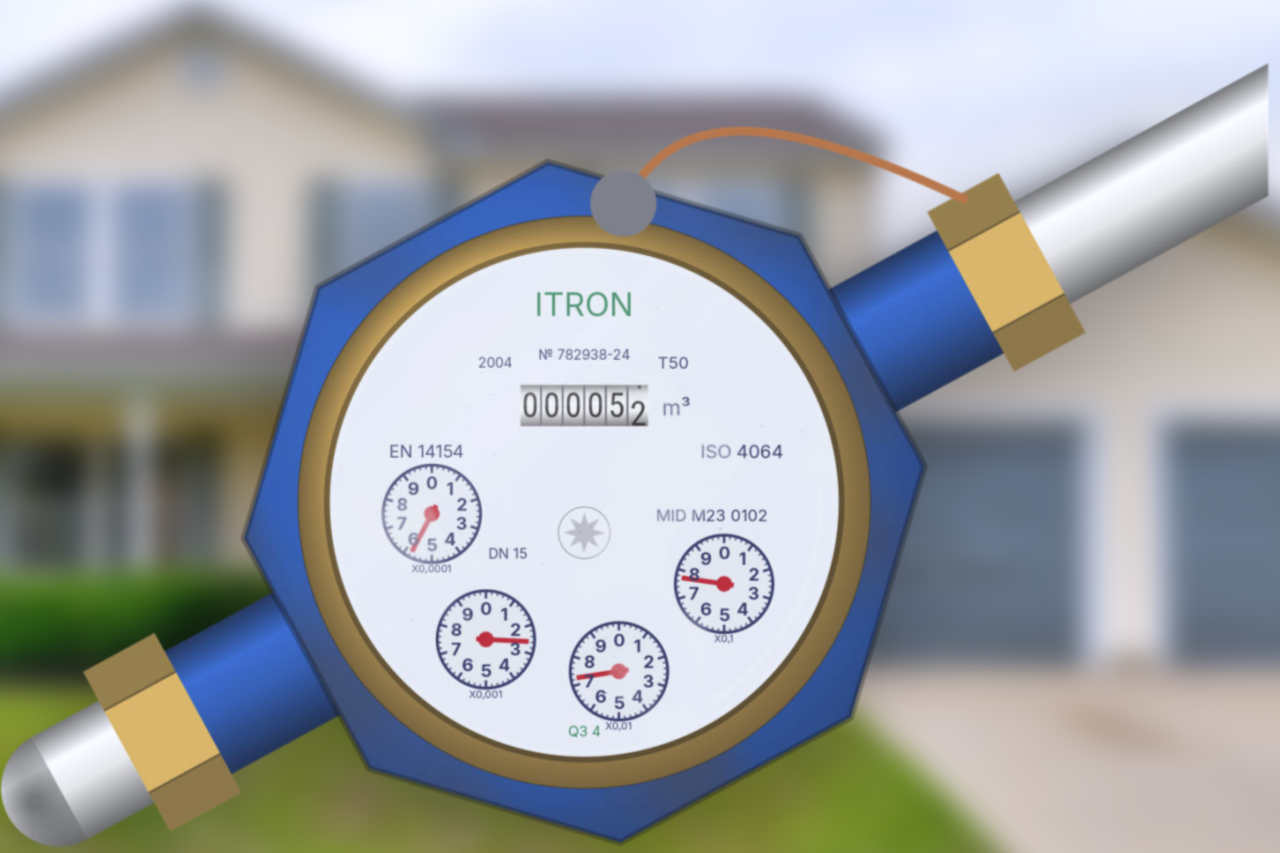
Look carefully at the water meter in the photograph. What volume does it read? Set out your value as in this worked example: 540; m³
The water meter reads 51.7725; m³
